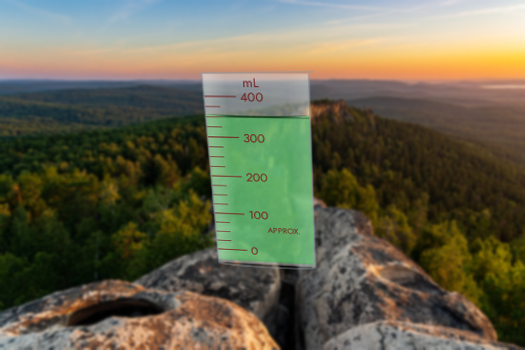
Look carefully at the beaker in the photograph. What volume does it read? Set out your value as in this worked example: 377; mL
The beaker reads 350; mL
